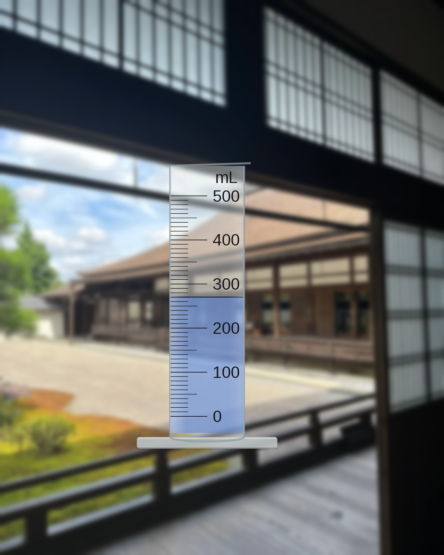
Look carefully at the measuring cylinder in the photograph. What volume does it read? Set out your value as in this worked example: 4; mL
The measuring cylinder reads 270; mL
